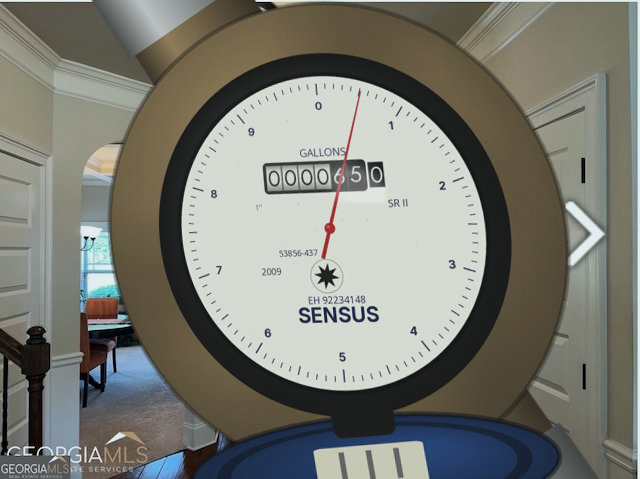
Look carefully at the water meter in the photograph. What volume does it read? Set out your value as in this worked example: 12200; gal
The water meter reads 650.5; gal
